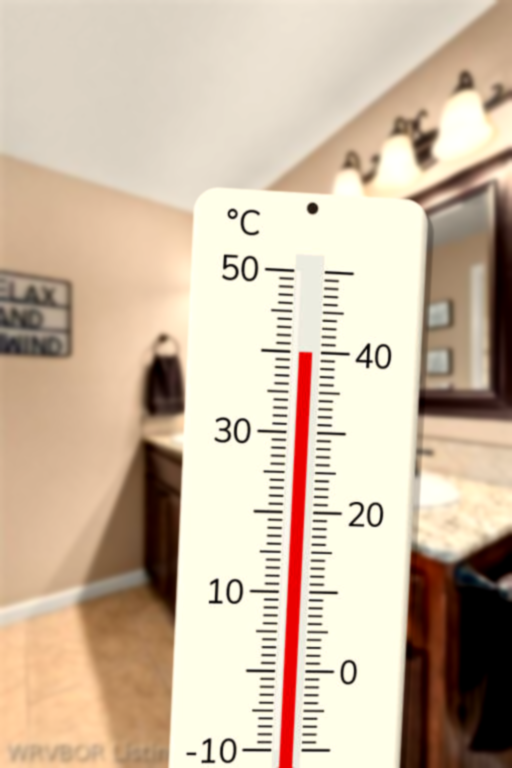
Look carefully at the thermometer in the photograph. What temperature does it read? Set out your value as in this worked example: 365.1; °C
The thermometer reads 40; °C
